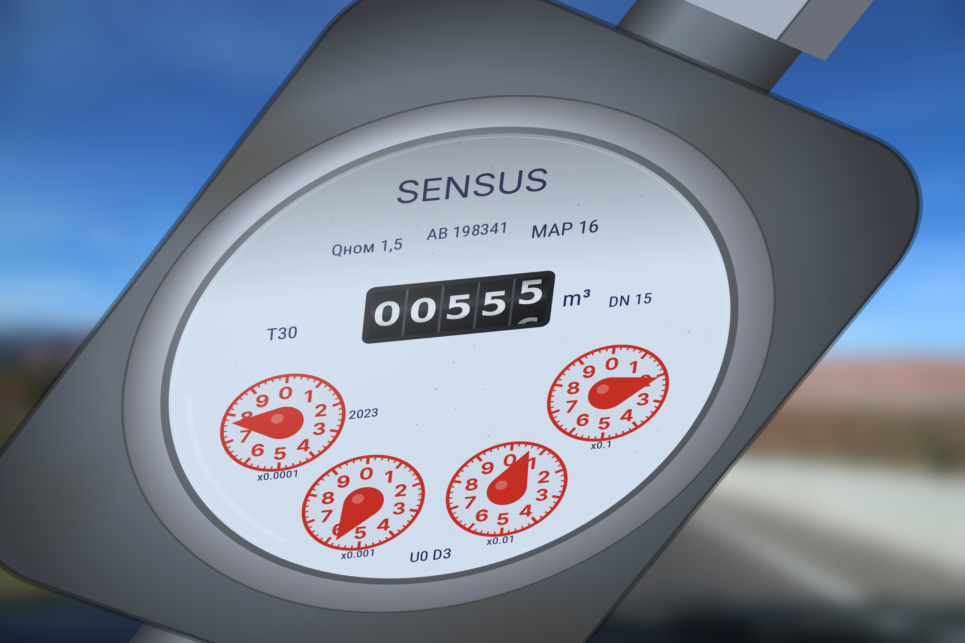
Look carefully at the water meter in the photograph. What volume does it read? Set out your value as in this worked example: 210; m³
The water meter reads 555.2057; m³
